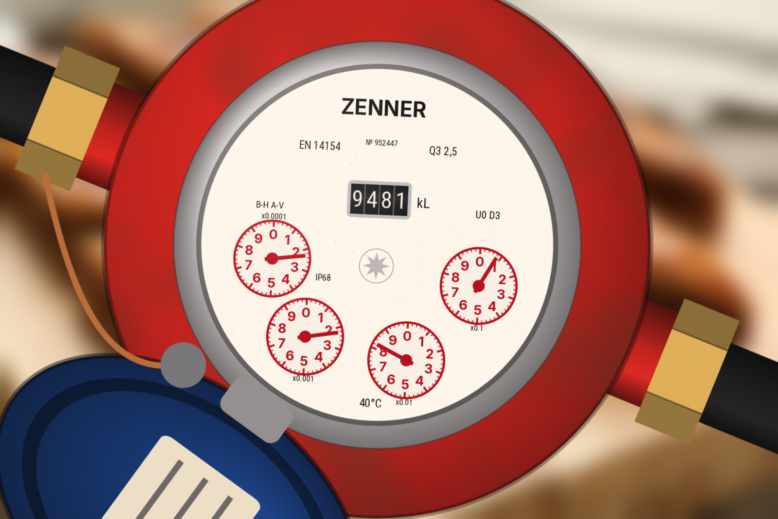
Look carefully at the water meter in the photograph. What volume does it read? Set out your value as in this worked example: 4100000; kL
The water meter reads 9481.0822; kL
